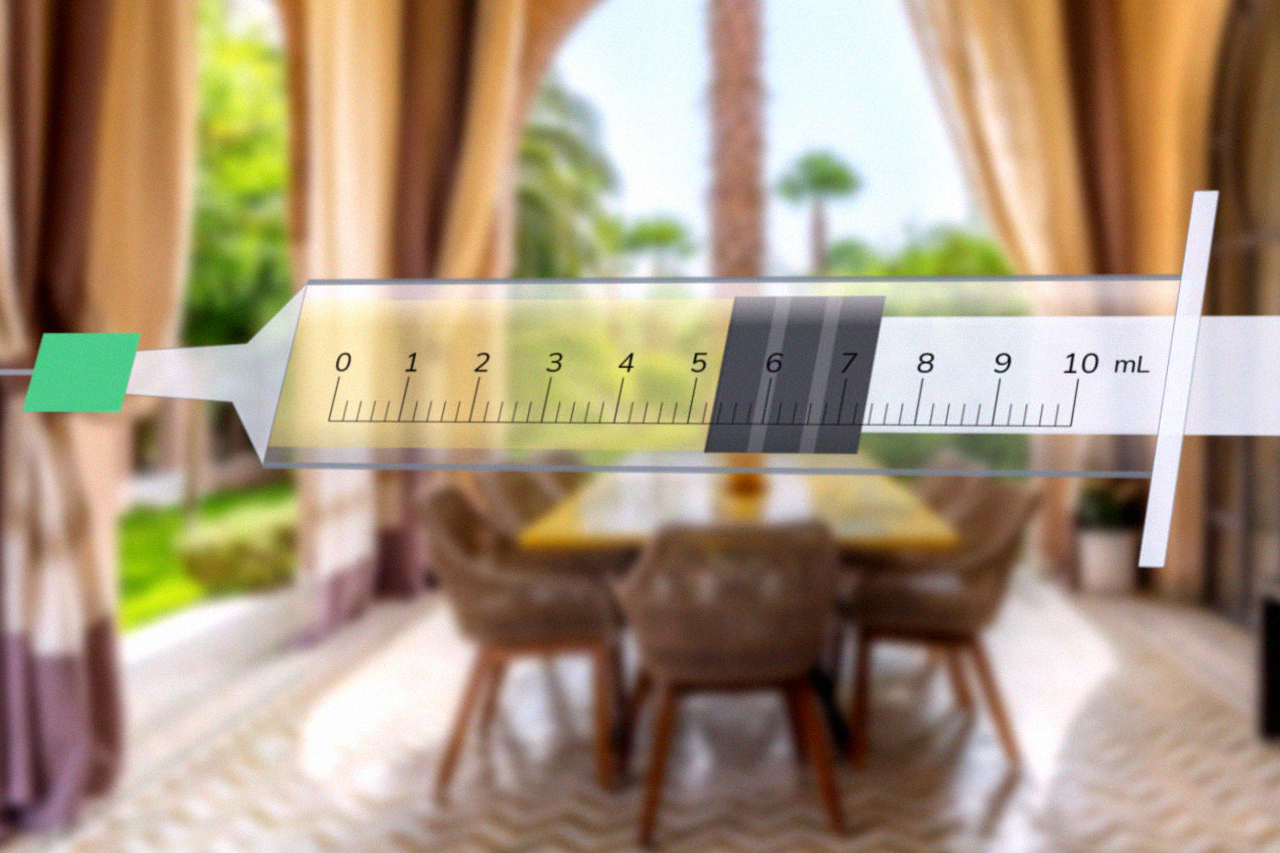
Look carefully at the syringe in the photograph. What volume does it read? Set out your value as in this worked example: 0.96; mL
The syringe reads 5.3; mL
